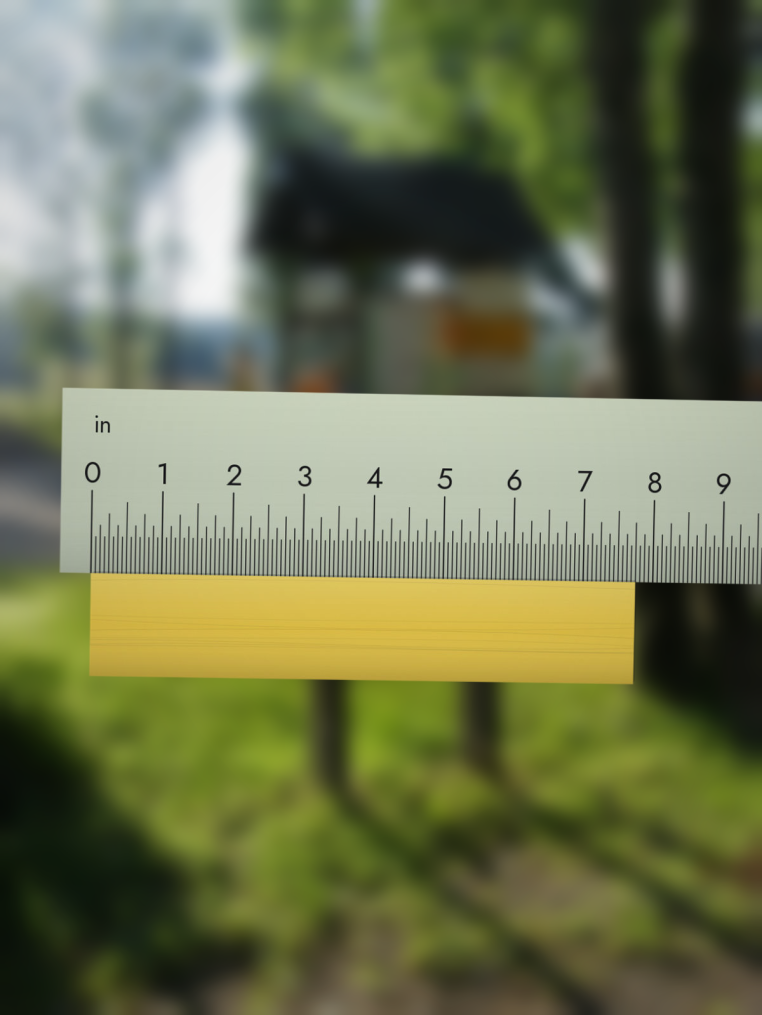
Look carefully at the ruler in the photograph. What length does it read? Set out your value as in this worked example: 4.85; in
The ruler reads 7.75; in
